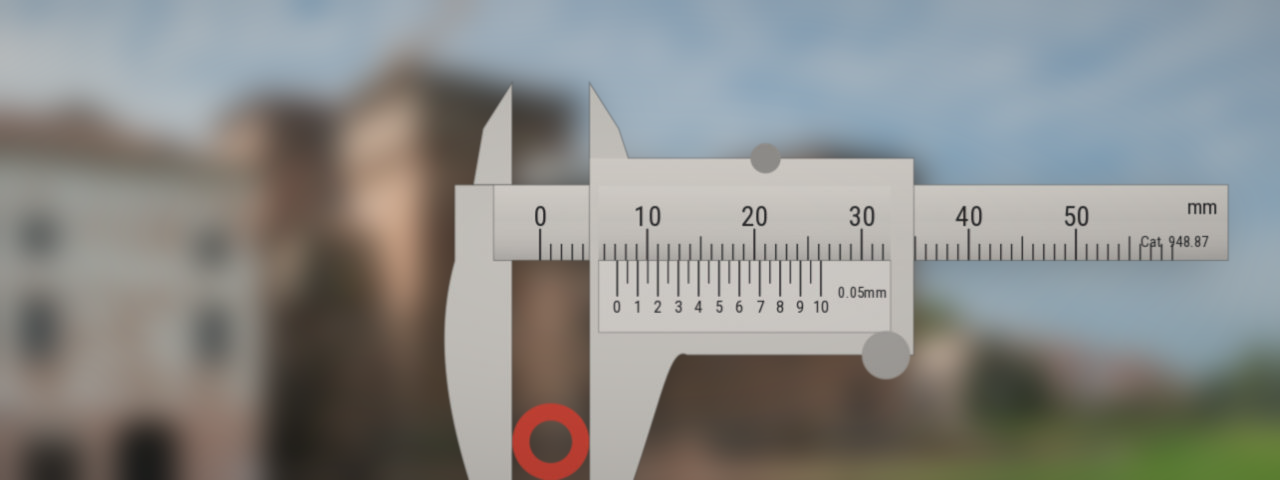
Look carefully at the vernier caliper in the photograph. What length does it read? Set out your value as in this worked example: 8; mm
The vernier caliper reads 7.2; mm
